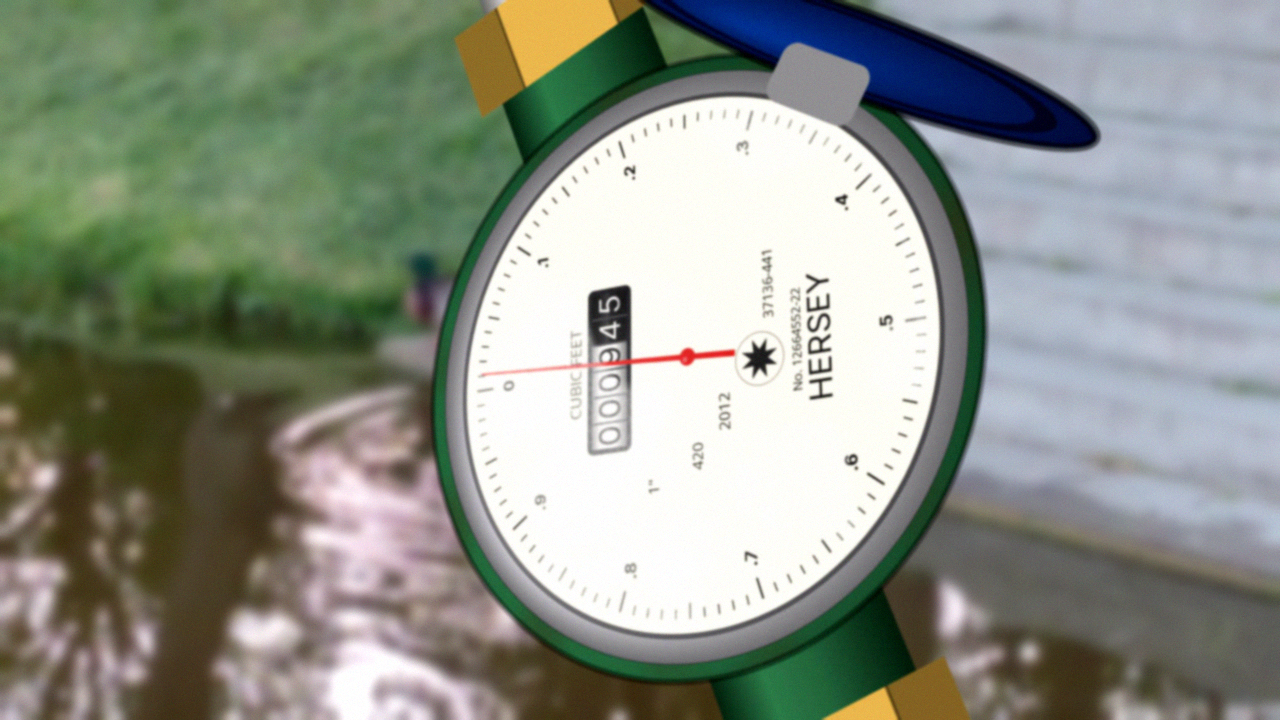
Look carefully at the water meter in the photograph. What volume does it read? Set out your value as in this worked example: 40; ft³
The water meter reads 945.01; ft³
